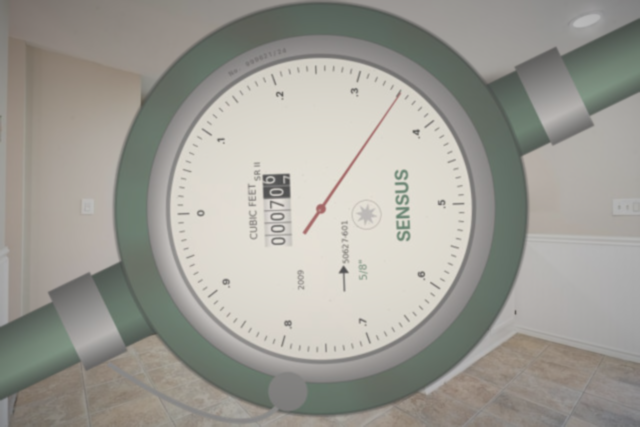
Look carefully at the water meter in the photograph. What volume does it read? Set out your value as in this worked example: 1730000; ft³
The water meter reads 706.35; ft³
